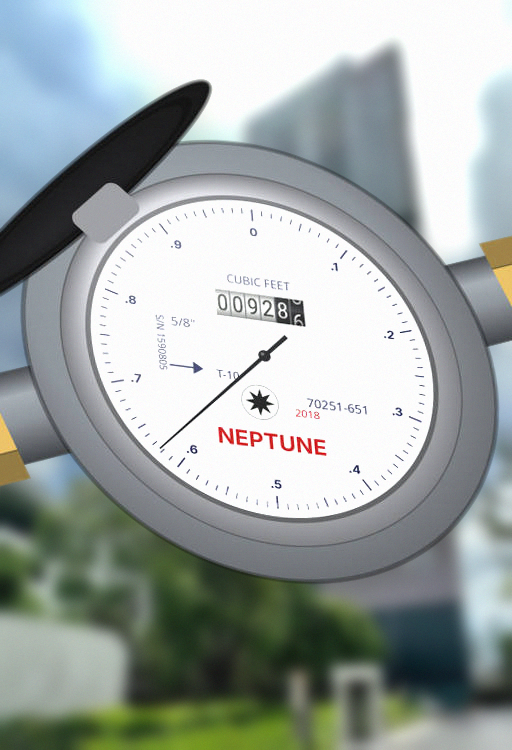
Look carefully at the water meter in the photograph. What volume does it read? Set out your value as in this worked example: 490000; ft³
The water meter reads 9285.62; ft³
